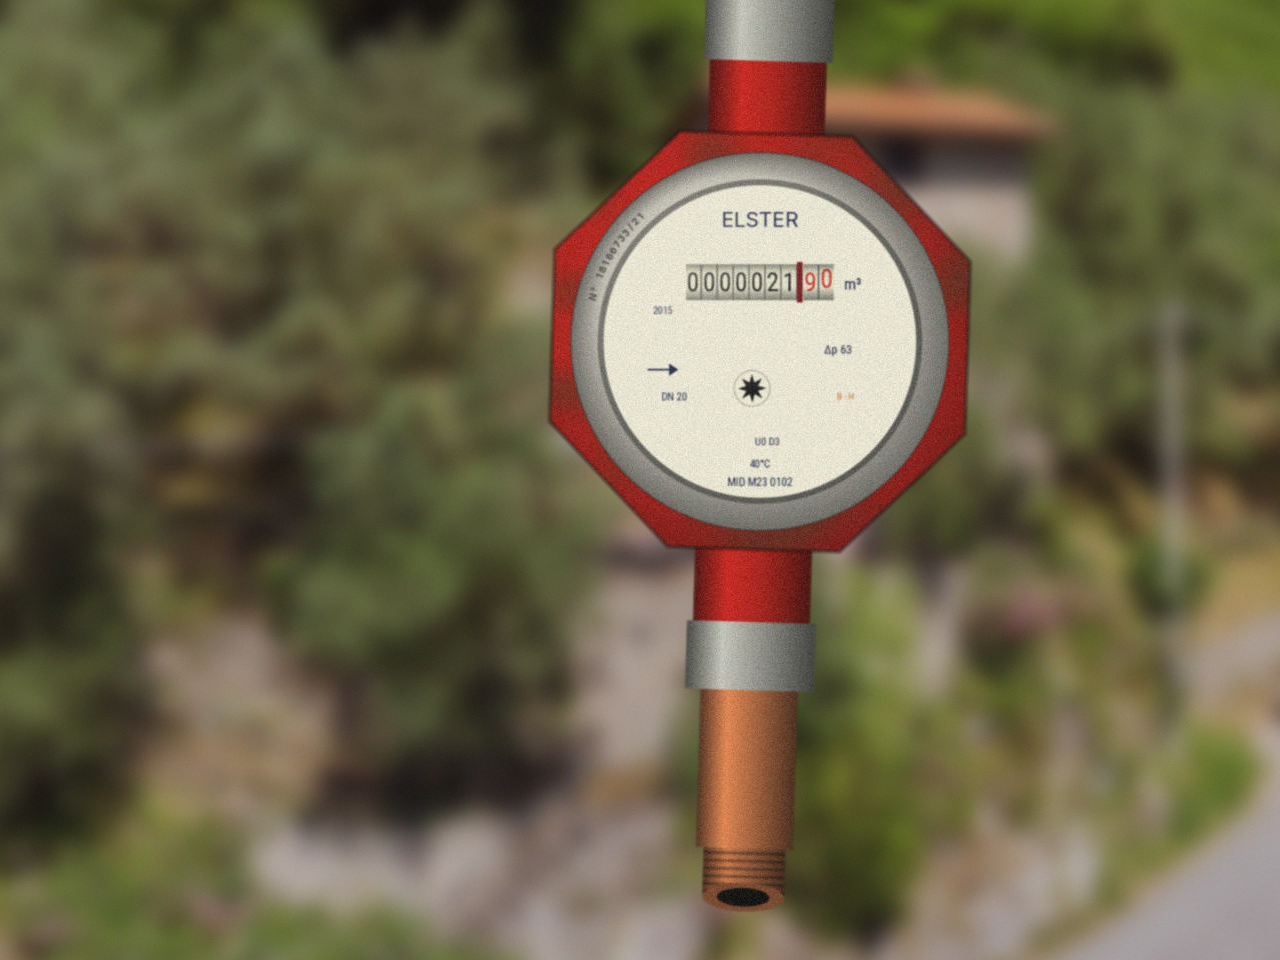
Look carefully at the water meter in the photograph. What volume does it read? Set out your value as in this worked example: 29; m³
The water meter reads 21.90; m³
